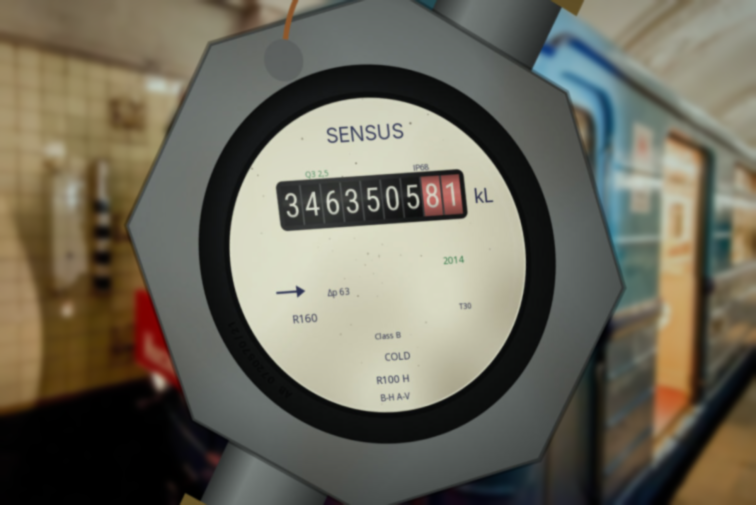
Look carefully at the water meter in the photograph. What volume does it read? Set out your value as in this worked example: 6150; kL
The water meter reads 3463505.81; kL
